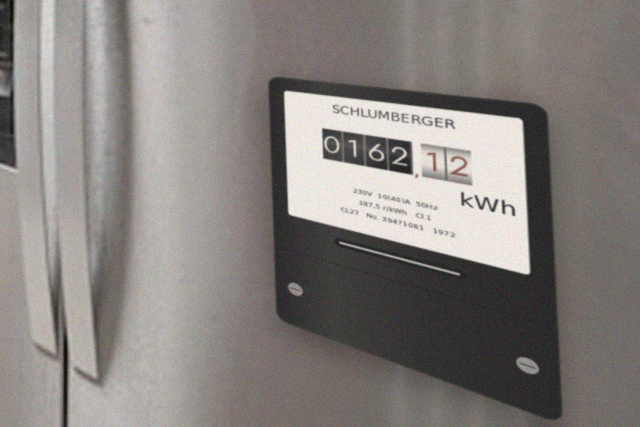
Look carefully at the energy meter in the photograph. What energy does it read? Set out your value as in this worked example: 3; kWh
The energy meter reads 162.12; kWh
